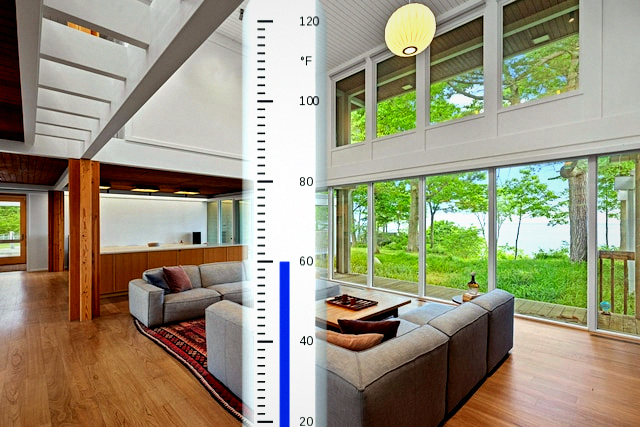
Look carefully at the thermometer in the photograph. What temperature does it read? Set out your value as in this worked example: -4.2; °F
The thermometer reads 60; °F
